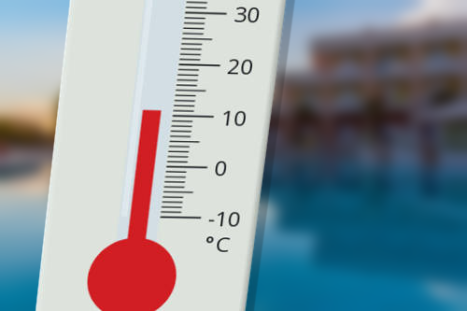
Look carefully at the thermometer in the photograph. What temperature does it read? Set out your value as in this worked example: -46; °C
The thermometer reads 11; °C
